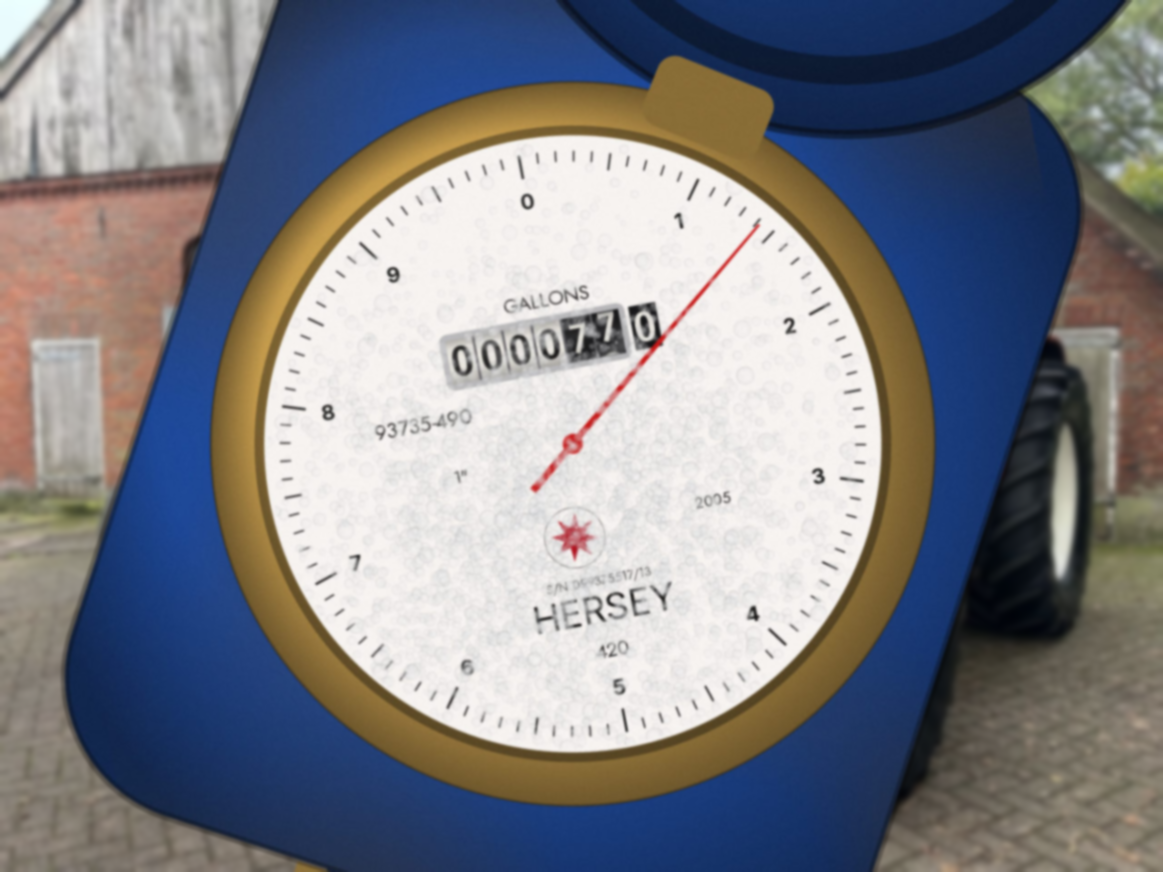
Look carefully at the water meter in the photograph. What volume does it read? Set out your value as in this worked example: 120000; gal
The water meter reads 771.4; gal
